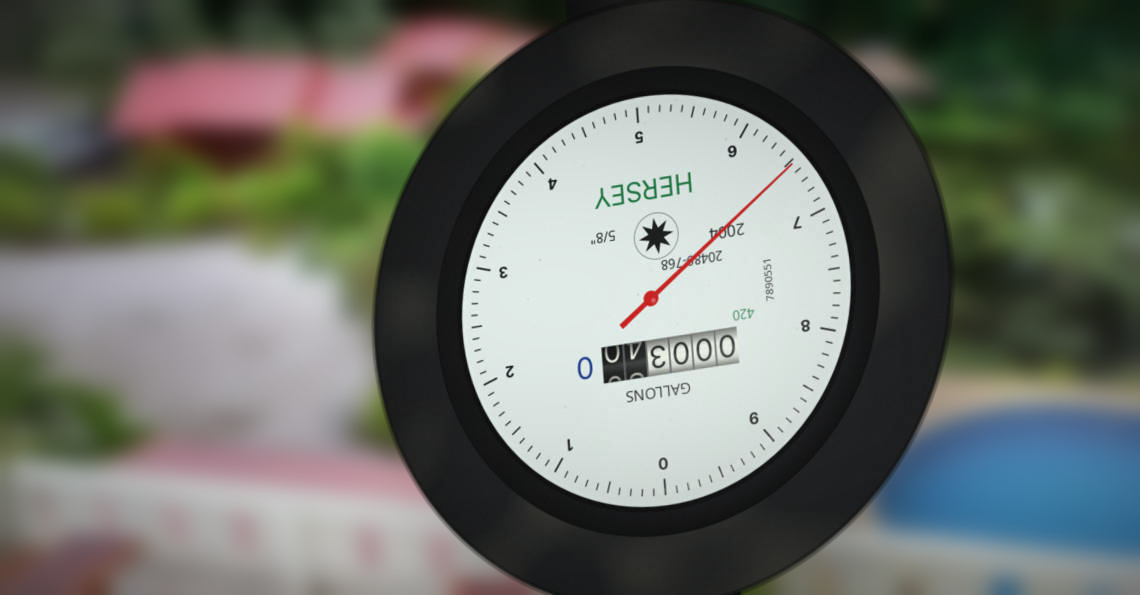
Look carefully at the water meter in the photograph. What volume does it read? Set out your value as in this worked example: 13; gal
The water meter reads 3396.5; gal
